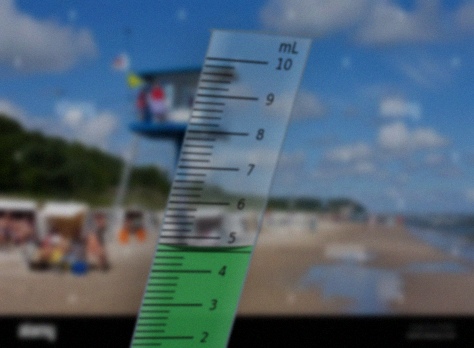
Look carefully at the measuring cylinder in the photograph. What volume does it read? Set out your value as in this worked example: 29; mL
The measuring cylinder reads 4.6; mL
